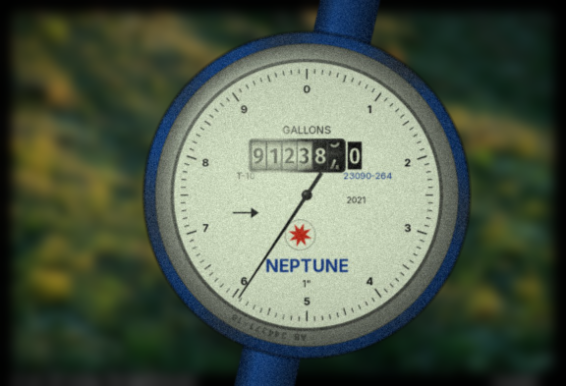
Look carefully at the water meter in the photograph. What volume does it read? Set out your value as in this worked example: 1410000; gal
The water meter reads 9123835.9; gal
